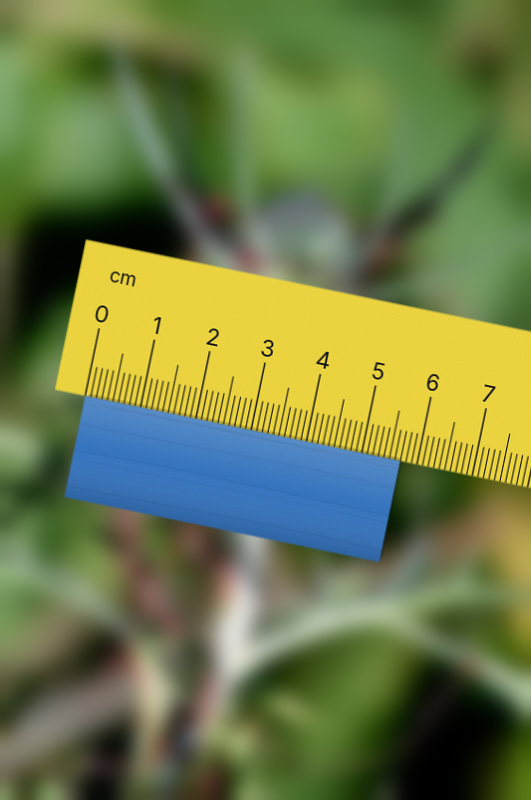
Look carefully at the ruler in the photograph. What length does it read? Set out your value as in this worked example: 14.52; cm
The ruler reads 5.7; cm
